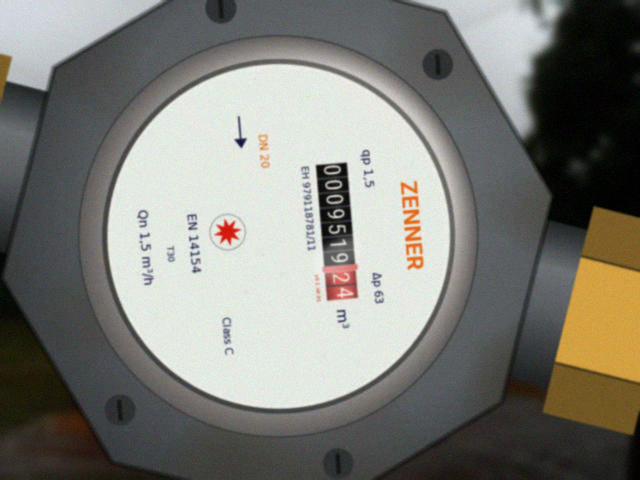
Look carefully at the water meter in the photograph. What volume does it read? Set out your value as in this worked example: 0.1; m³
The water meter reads 9519.24; m³
